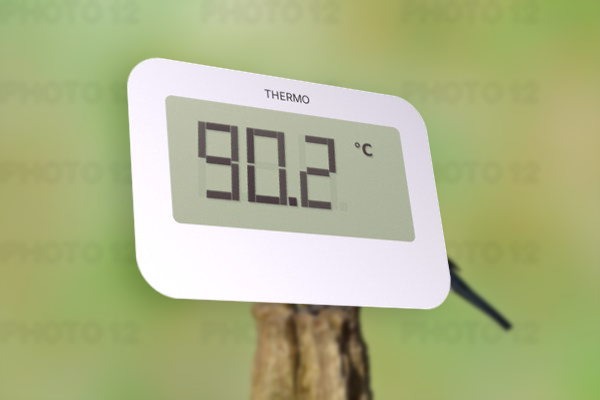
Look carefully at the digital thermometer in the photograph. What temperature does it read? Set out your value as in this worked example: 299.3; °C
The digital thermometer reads 90.2; °C
